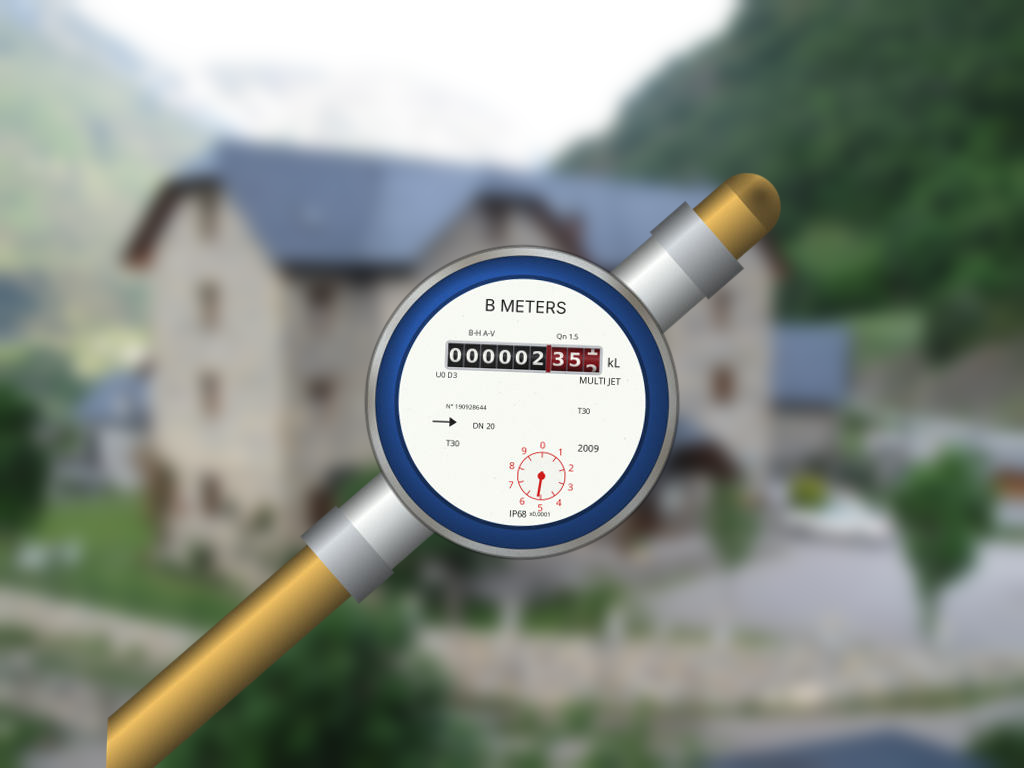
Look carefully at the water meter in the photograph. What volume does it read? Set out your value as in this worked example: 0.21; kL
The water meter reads 2.3515; kL
